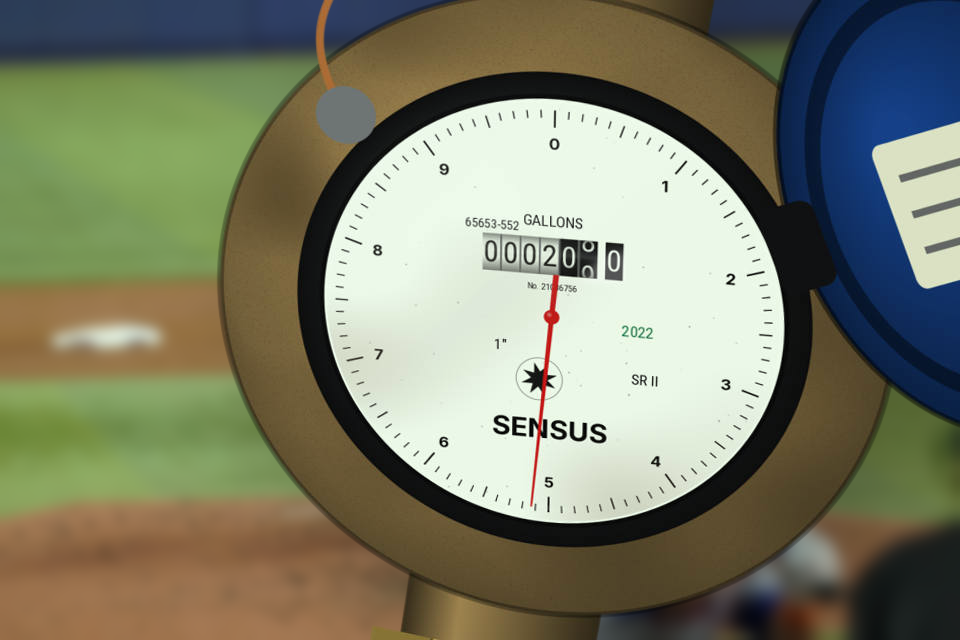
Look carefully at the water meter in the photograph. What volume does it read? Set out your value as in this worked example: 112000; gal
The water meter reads 2085.1; gal
